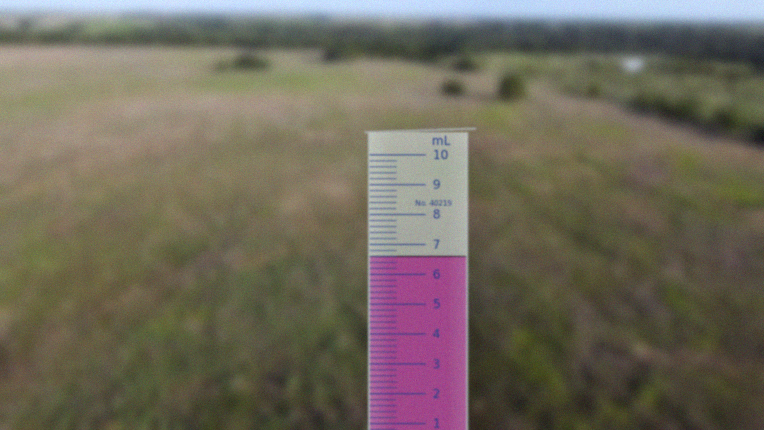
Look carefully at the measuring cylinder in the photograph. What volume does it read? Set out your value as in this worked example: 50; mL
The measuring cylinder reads 6.6; mL
